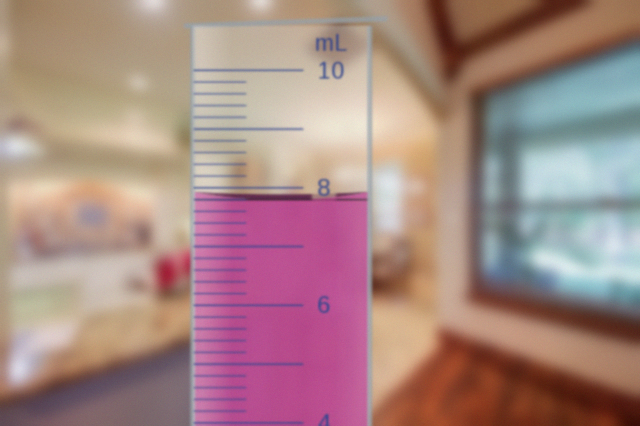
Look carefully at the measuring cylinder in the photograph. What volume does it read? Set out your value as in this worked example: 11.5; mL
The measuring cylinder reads 7.8; mL
